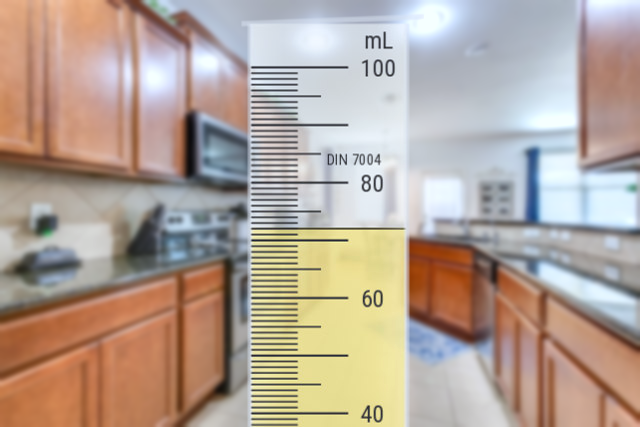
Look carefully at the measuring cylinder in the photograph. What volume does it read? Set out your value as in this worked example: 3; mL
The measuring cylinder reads 72; mL
